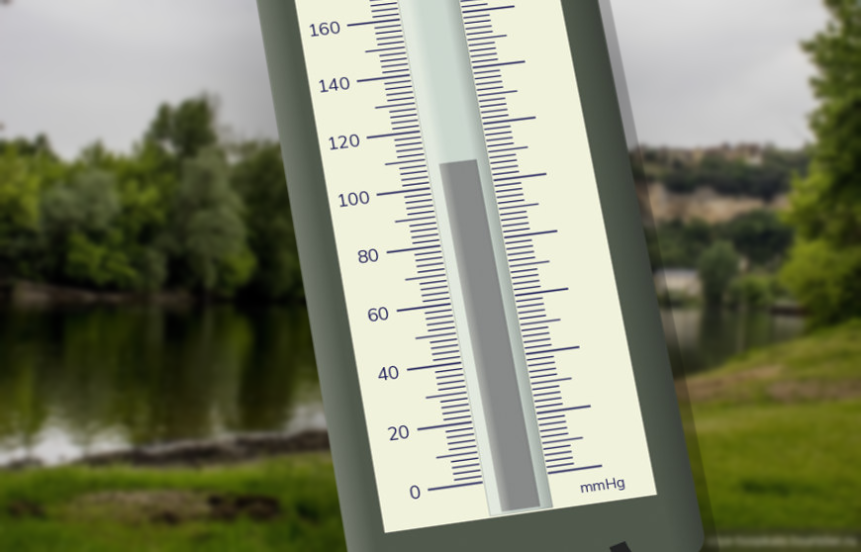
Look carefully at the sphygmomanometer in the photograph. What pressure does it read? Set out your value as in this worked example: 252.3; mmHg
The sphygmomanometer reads 108; mmHg
